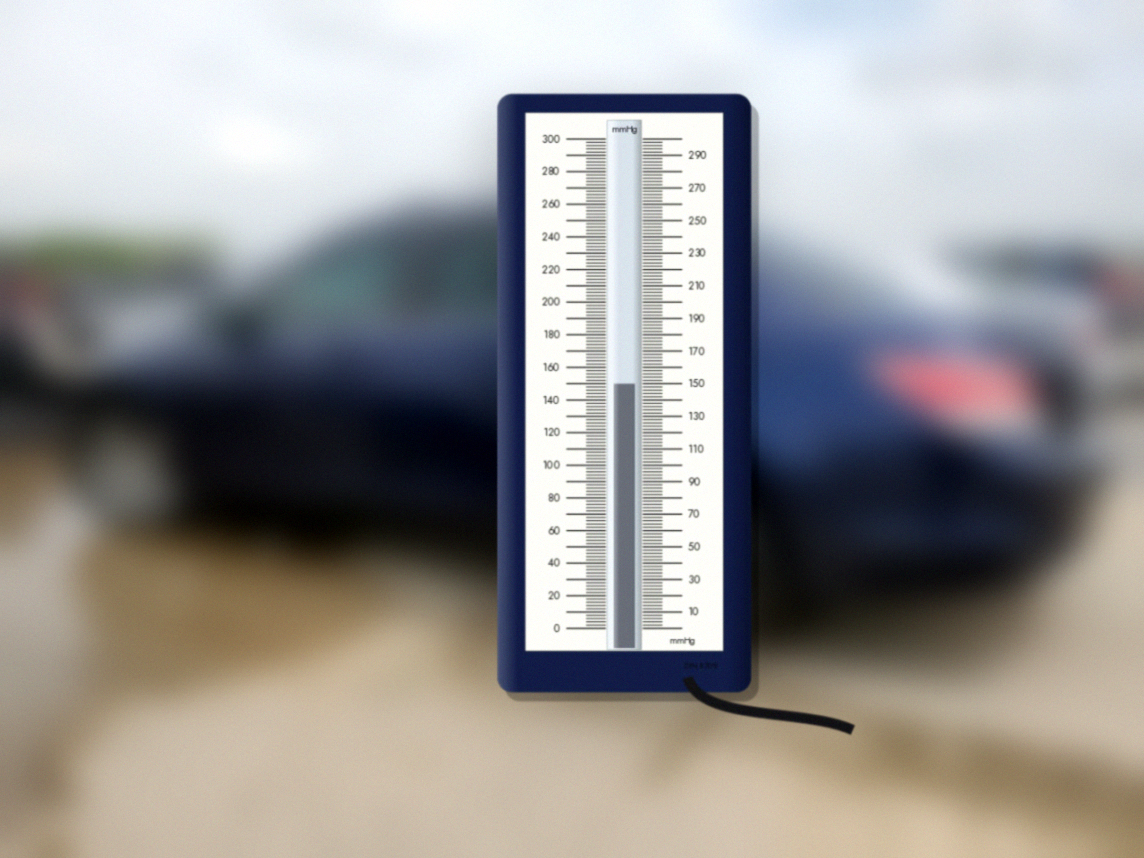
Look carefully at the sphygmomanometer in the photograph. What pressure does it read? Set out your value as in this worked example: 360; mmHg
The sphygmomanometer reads 150; mmHg
